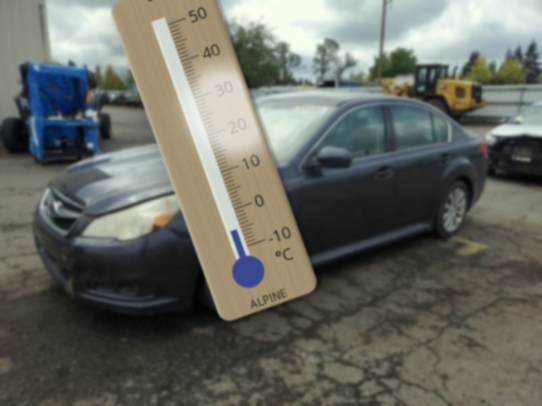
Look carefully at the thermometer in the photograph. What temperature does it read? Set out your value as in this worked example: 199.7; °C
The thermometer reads -5; °C
